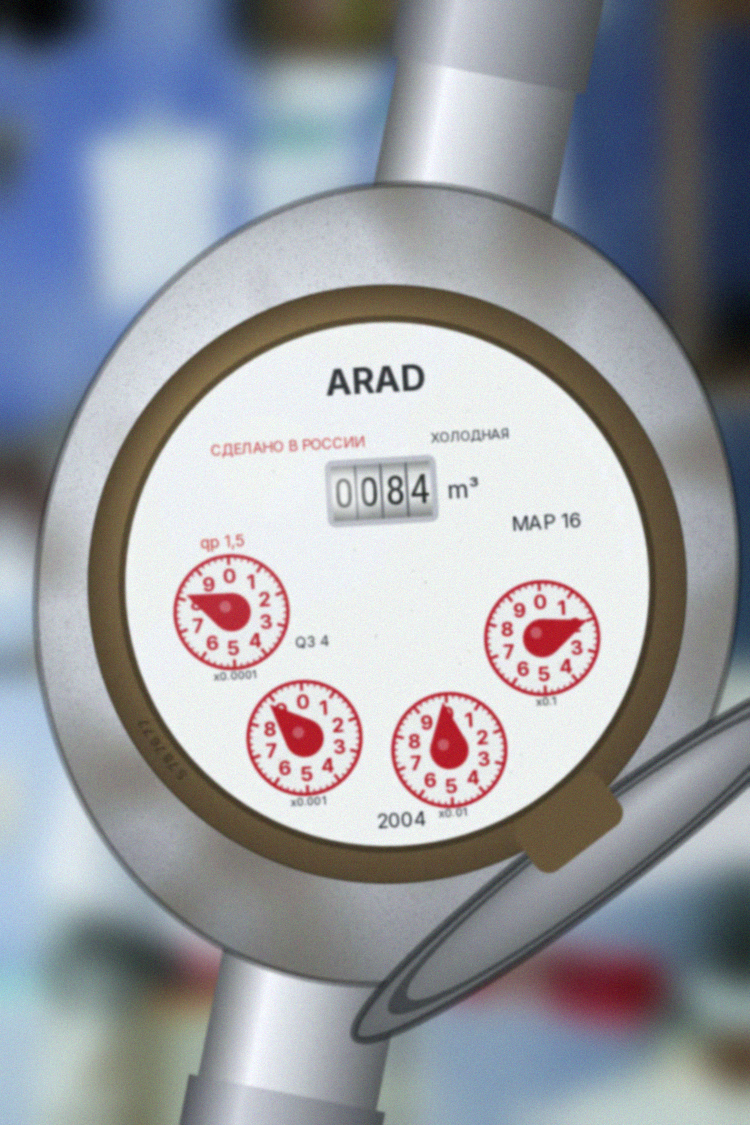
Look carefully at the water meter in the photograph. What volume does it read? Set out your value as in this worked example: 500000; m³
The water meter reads 84.1988; m³
